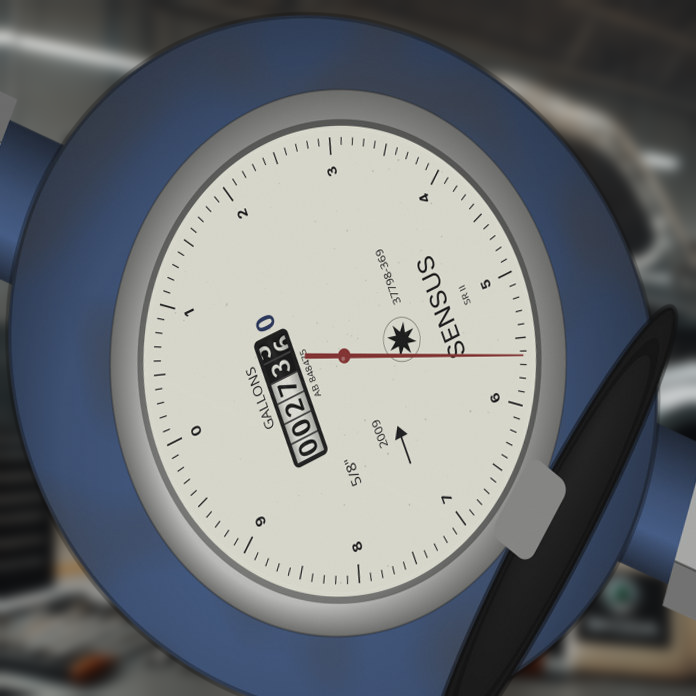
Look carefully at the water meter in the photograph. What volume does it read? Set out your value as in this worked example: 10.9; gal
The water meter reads 27355.6; gal
